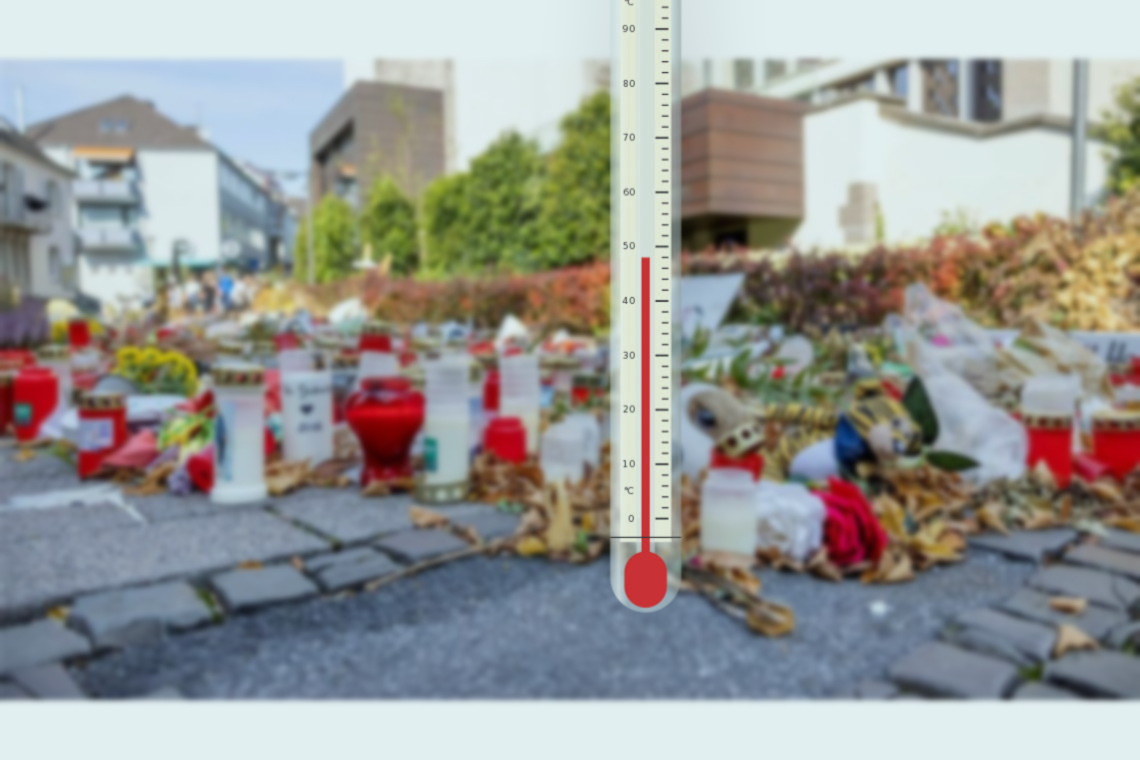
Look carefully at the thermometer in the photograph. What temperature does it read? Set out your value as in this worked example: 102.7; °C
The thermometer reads 48; °C
